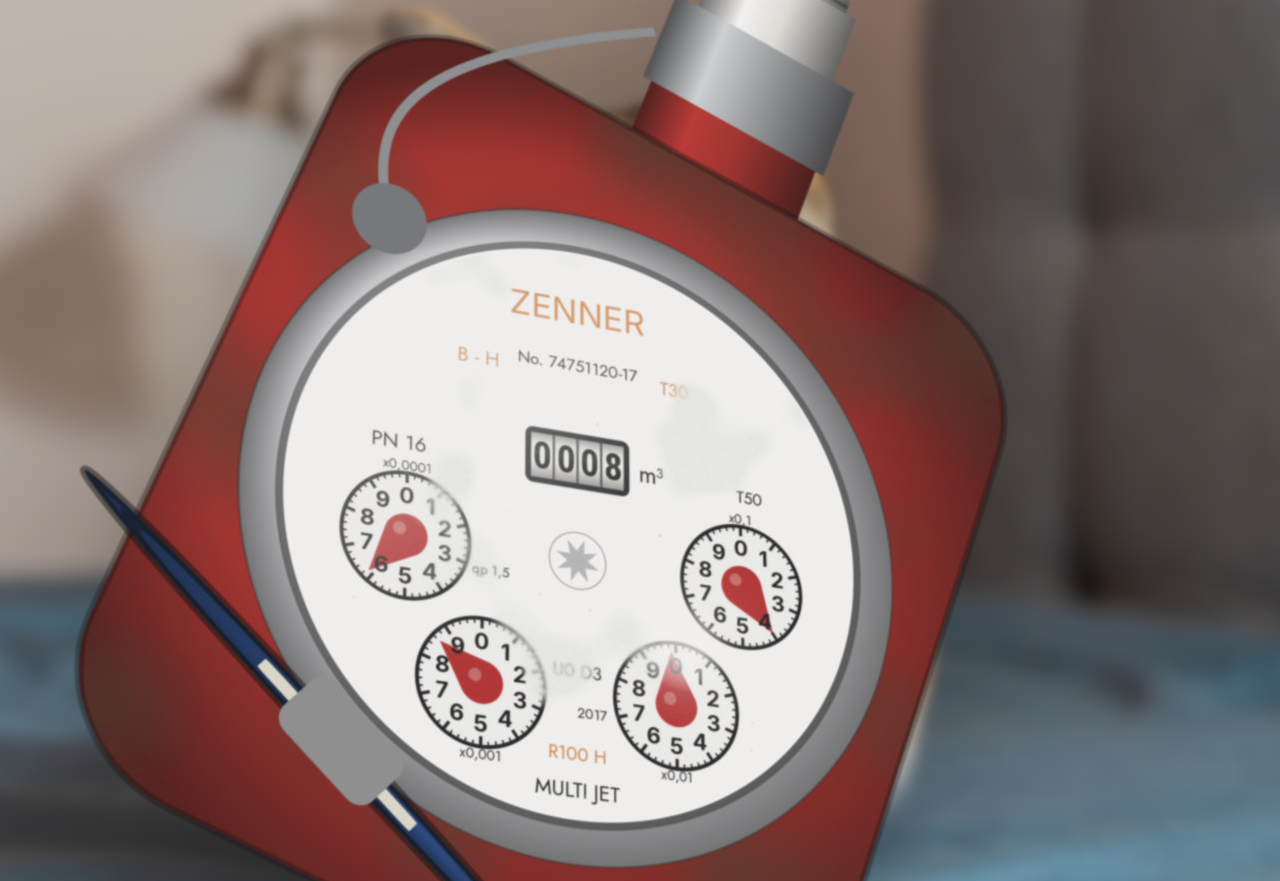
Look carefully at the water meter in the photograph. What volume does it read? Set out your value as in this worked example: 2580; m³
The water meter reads 8.3986; m³
